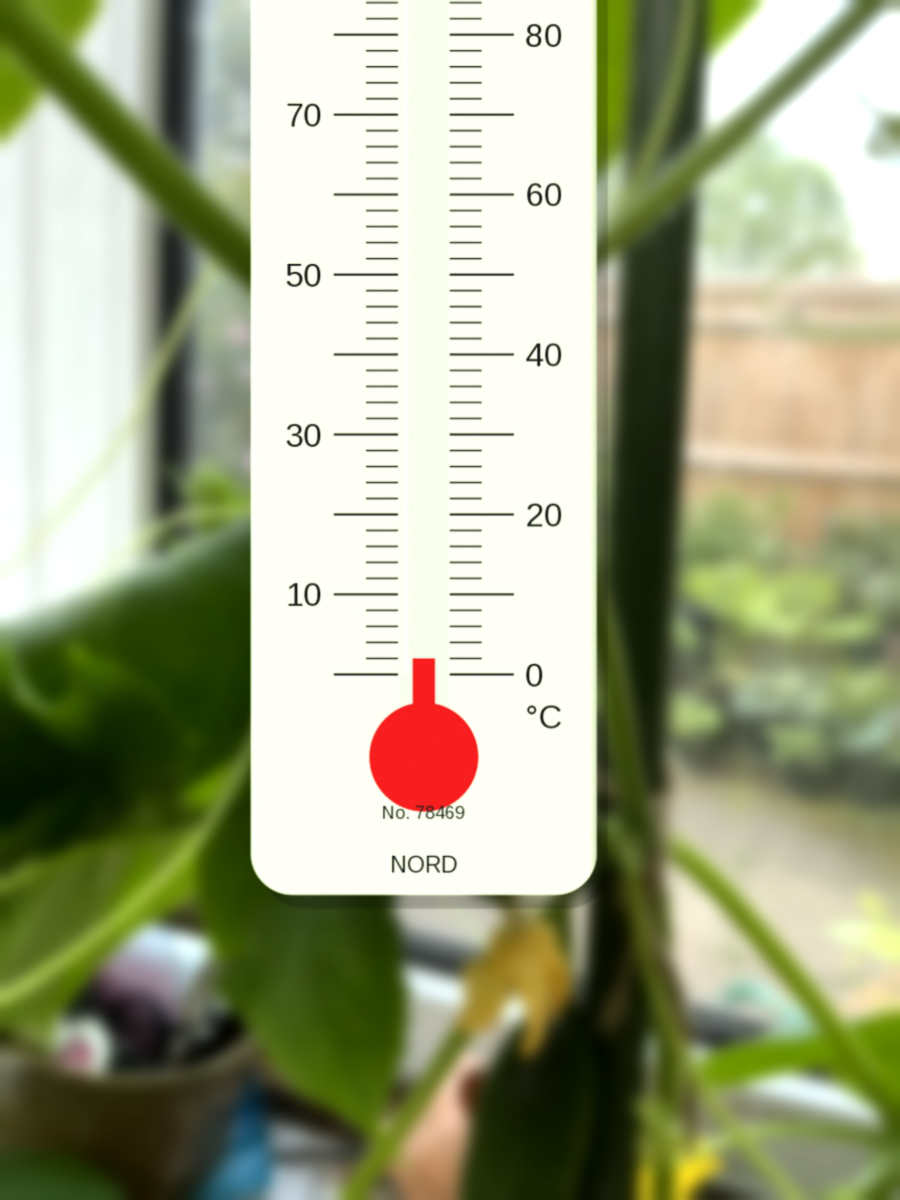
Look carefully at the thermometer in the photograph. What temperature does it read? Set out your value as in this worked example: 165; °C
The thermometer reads 2; °C
